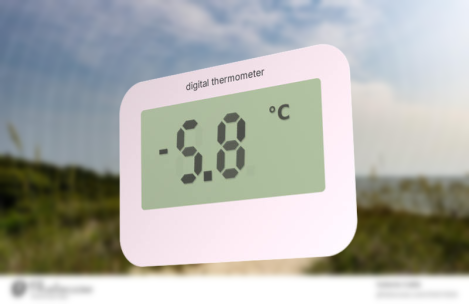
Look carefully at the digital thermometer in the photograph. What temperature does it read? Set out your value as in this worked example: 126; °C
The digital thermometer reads -5.8; °C
